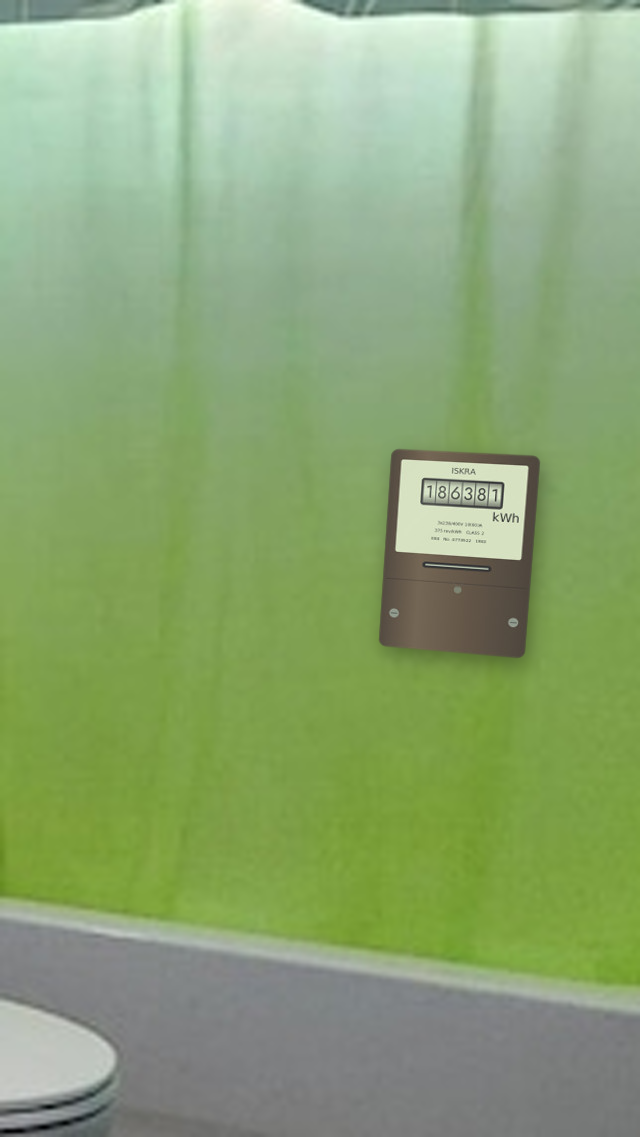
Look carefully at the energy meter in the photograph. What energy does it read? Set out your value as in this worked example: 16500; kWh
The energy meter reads 186381; kWh
